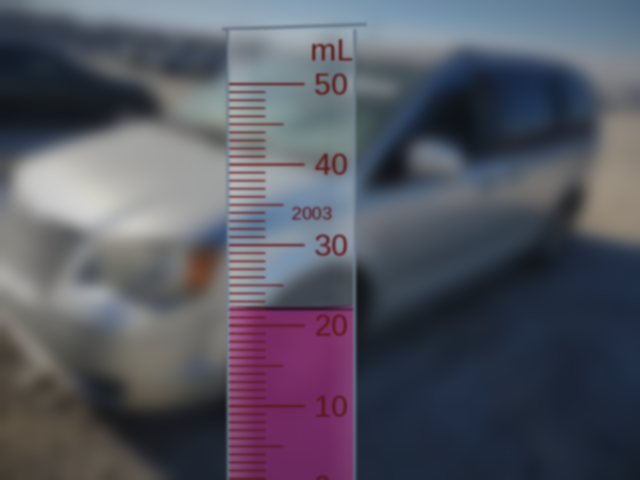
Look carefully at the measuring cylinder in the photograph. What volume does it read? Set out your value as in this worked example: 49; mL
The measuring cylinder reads 22; mL
